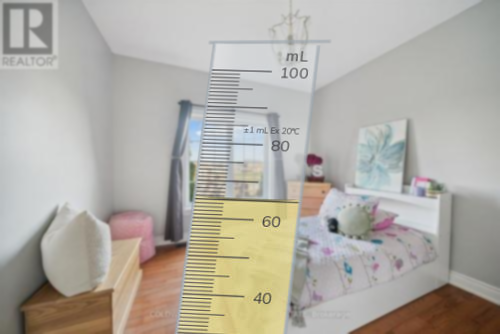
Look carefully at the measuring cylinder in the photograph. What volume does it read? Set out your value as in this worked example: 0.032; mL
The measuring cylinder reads 65; mL
